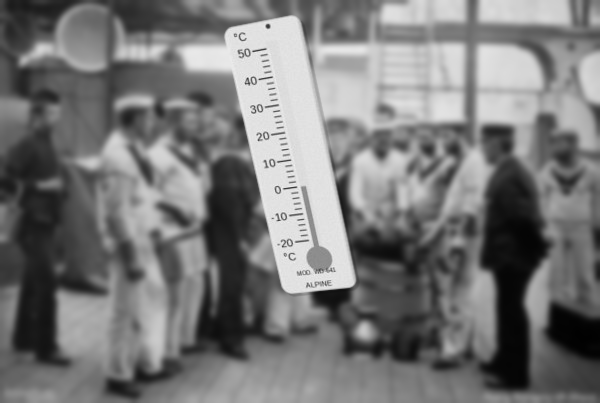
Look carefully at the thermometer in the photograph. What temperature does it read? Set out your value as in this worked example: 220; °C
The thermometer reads 0; °C
